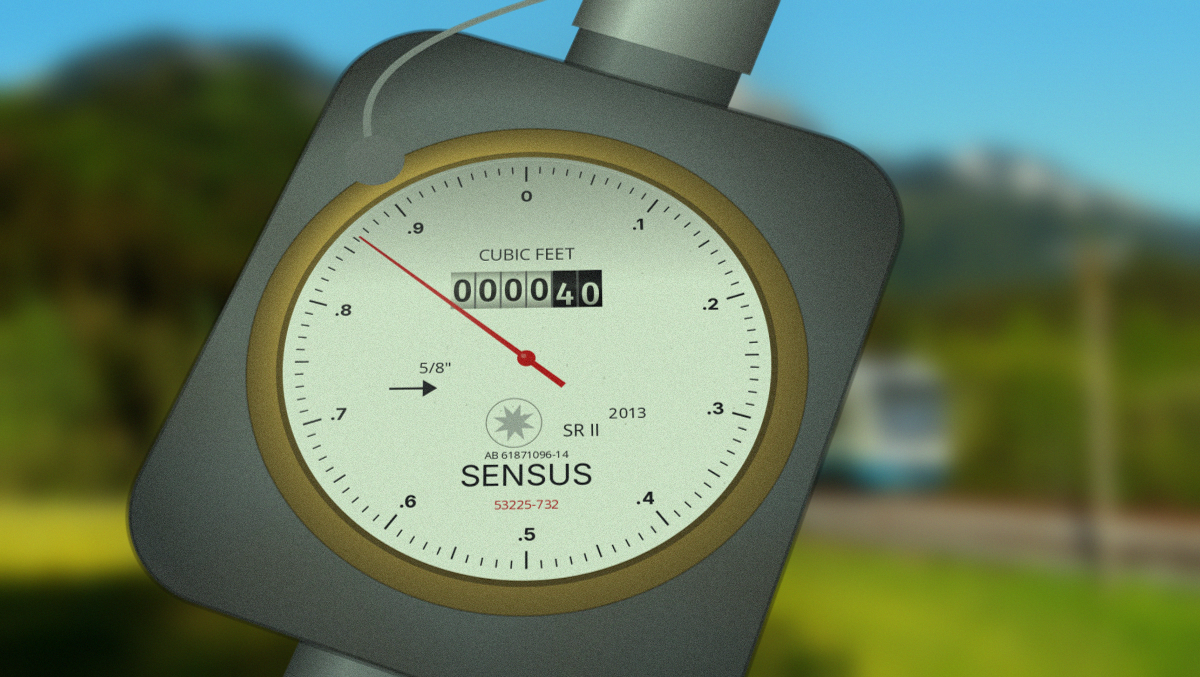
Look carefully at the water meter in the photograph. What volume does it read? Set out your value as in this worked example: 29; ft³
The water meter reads 39.86; ft³
